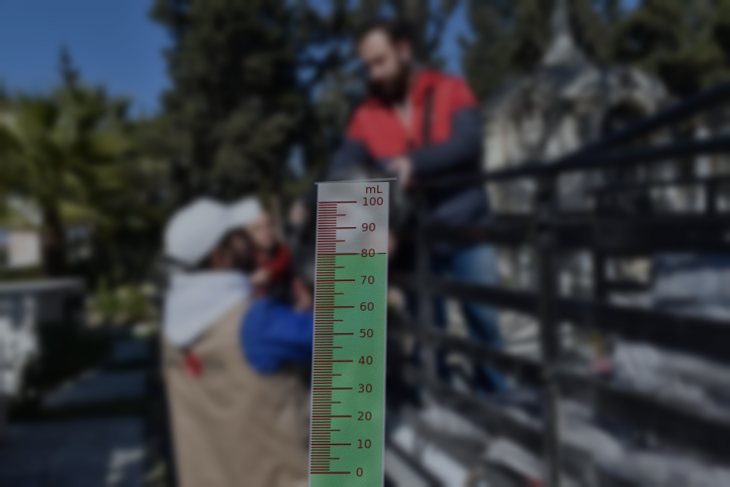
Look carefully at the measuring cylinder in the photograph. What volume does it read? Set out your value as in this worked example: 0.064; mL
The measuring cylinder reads 80; mL
